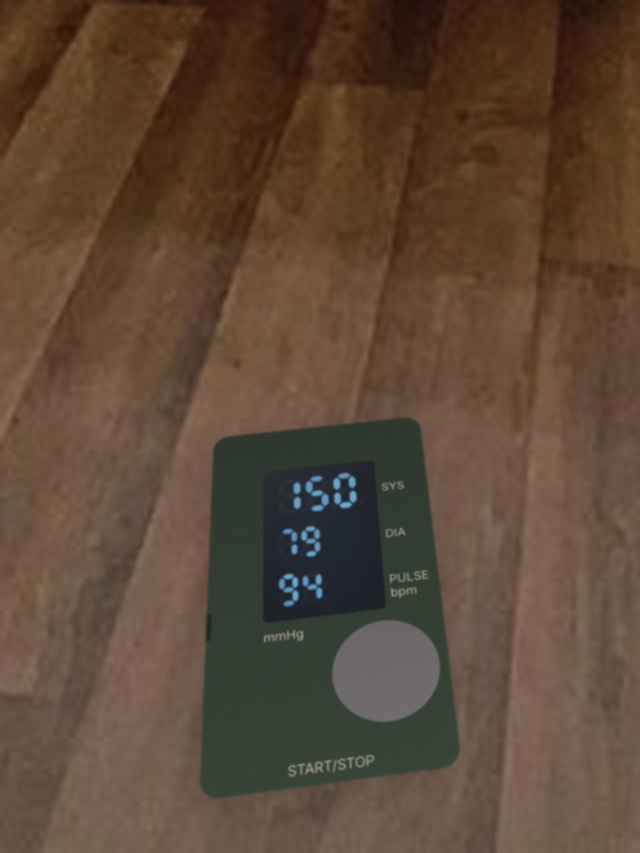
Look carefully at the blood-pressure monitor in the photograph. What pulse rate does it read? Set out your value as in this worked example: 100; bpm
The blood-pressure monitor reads 94; bpm
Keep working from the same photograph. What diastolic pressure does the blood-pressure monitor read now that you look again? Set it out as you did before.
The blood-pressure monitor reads 79; mmHg
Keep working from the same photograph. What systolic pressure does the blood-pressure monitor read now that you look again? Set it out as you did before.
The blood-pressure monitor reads 150; mmHg
